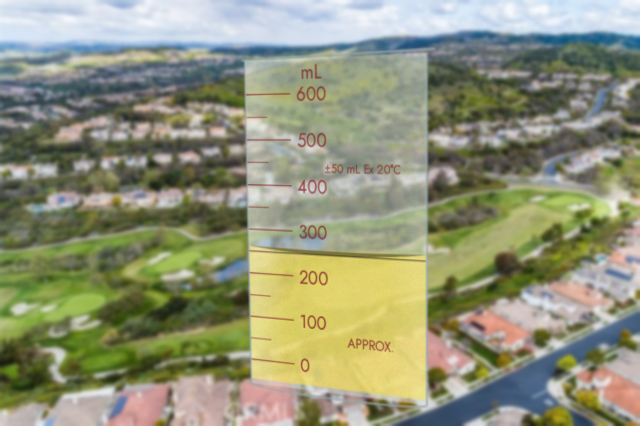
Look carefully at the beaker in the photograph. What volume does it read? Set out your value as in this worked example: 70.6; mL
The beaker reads 250; mL
